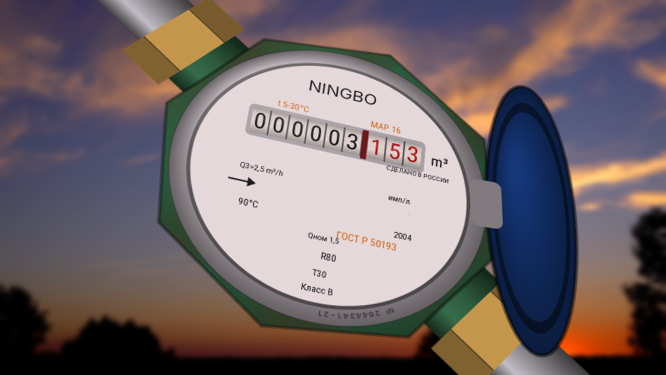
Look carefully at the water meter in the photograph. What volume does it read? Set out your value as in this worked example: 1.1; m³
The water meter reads 3.153; m³
